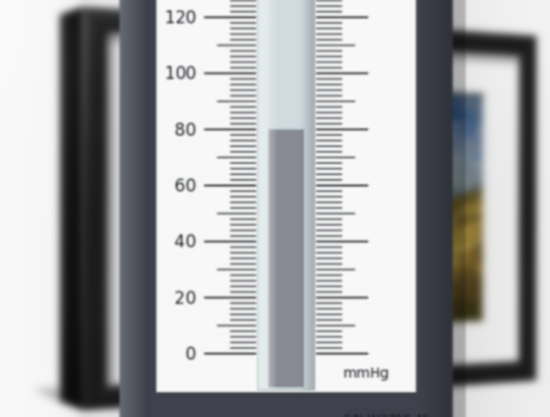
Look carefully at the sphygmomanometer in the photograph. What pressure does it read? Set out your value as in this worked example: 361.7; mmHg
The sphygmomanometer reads 80; mmHg
